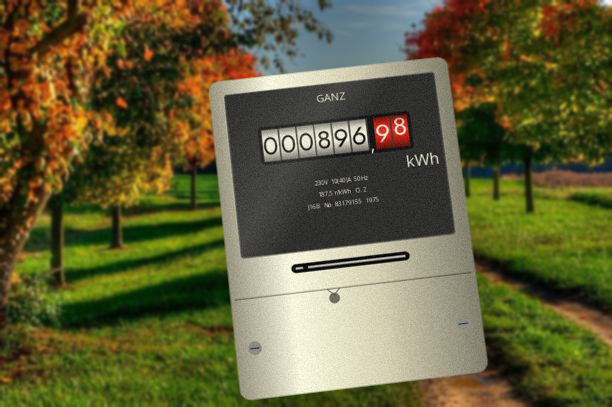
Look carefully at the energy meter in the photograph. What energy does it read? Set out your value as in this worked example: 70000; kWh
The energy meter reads 896.98; kWh
